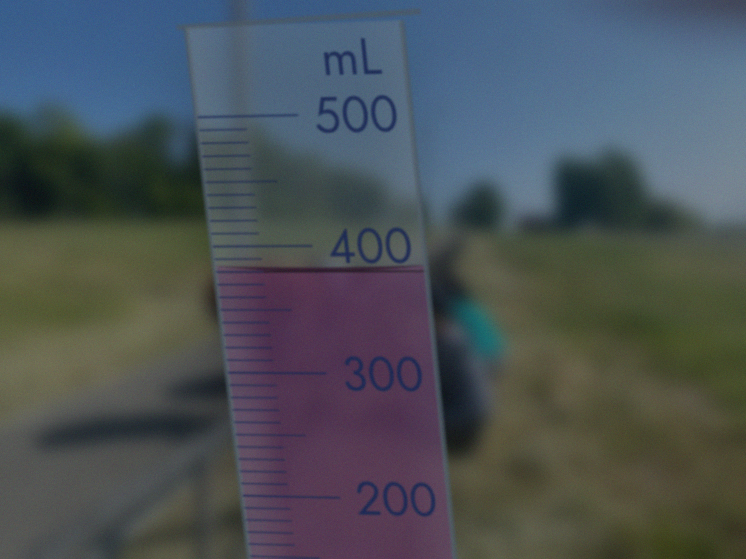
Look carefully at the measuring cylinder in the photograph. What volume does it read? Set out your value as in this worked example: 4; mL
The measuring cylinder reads 380; mL
